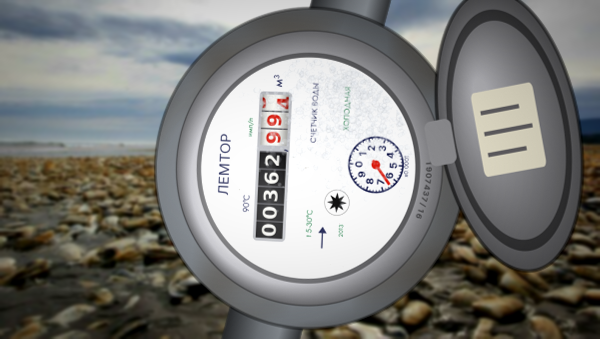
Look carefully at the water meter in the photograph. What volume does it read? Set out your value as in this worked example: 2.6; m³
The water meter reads 362.9936; m³
